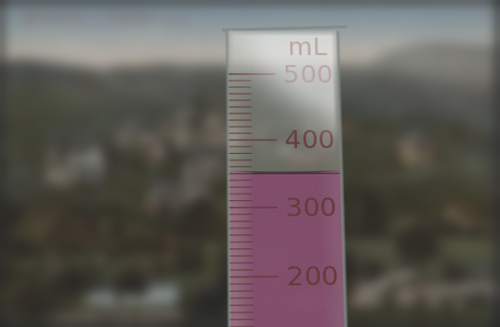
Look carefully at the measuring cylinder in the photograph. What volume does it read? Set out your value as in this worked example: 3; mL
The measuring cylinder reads 350; mL
